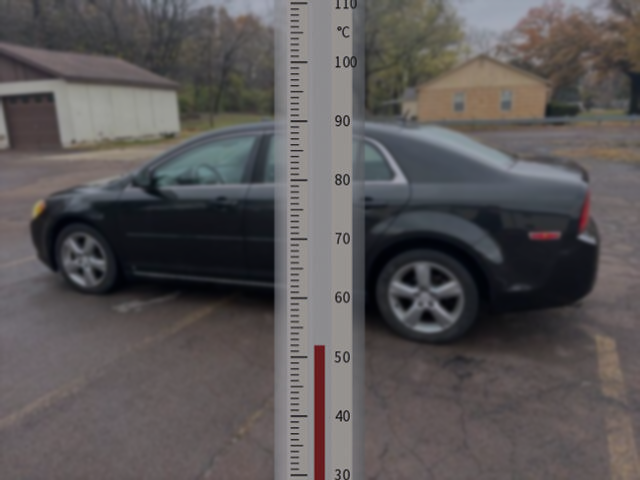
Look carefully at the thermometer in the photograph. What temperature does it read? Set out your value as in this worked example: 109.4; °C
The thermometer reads 52; °C
